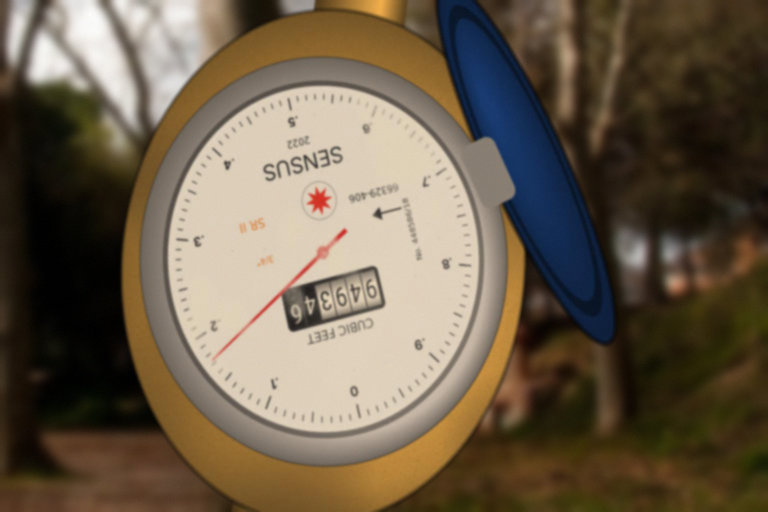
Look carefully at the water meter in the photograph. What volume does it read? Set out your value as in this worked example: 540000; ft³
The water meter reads 949346.17; ft³
